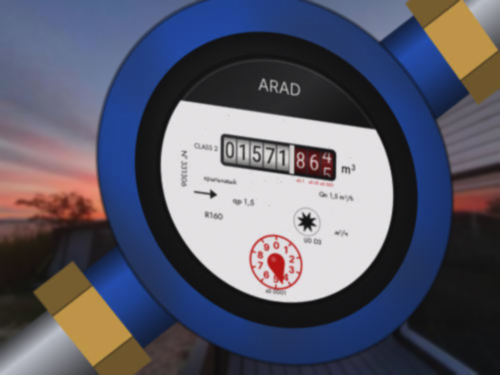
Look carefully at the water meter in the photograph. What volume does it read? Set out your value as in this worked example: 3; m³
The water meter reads 1571.8644; m³
